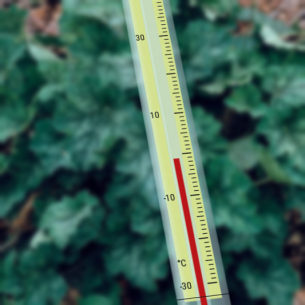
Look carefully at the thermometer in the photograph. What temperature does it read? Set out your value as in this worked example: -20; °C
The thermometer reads -1; °C
